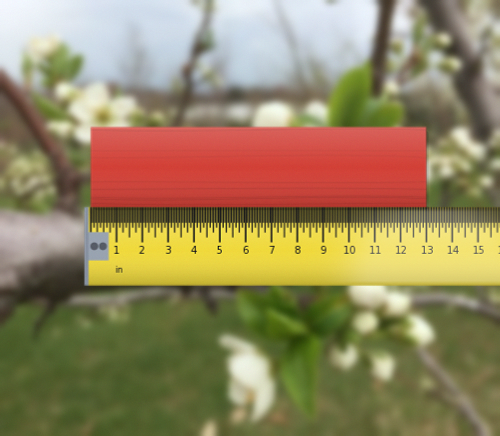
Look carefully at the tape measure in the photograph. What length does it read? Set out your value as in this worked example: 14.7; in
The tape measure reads 13; in
